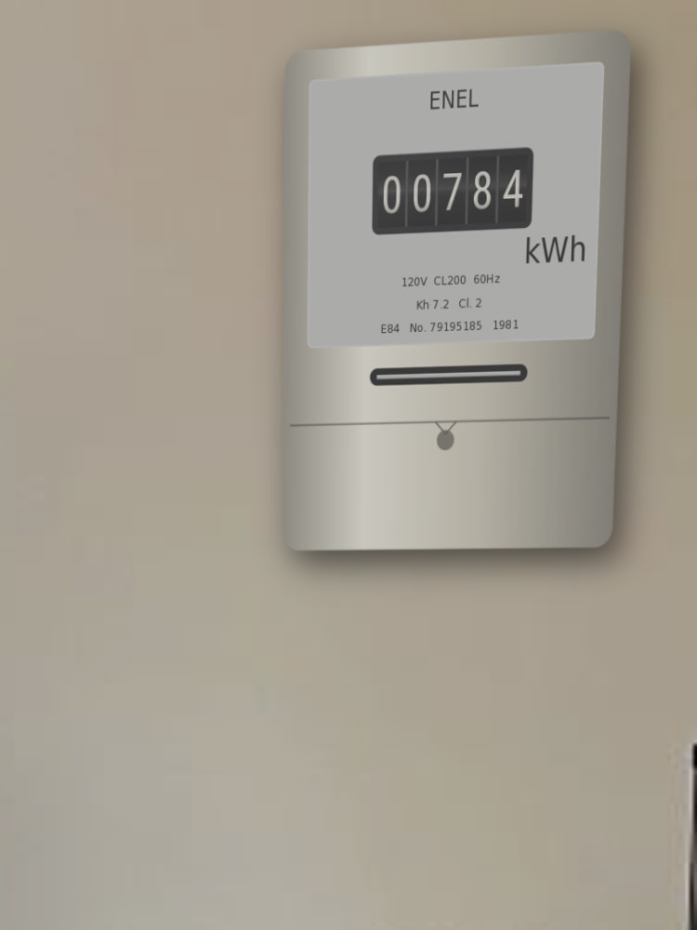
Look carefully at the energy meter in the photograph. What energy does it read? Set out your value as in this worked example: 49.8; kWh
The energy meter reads 784; kWh
